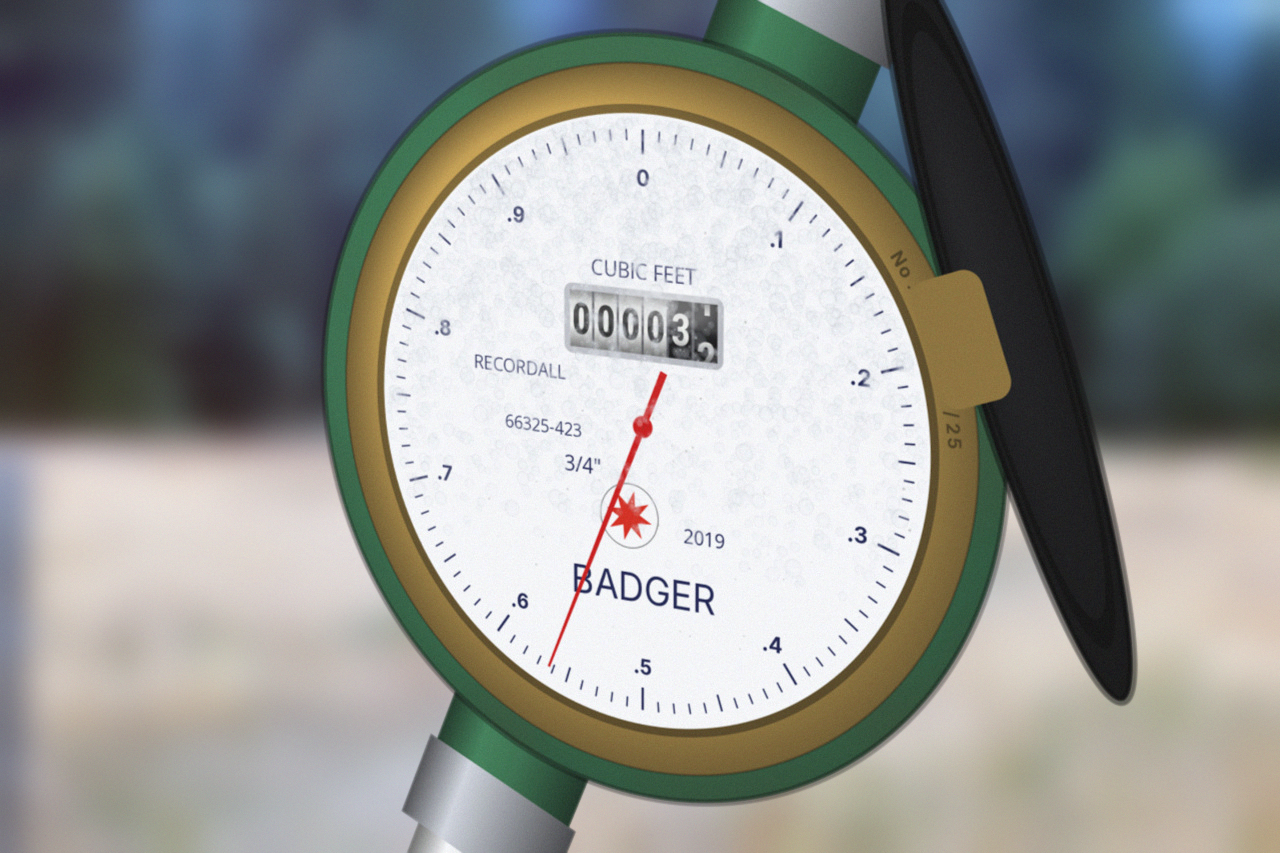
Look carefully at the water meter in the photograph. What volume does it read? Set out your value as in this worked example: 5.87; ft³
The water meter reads 31.56; ft³
